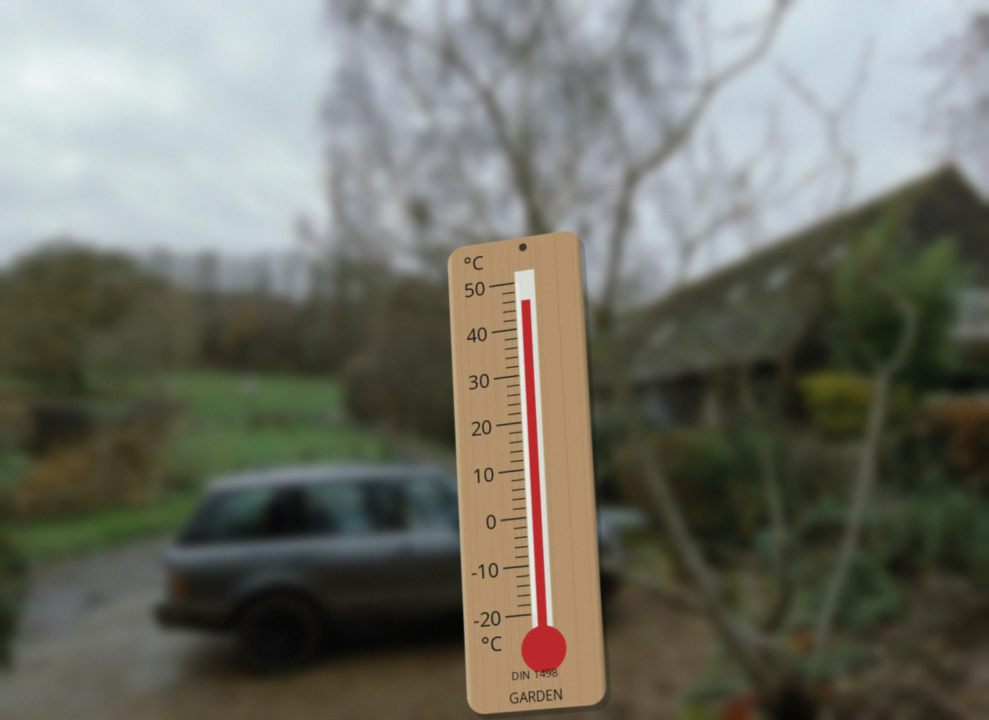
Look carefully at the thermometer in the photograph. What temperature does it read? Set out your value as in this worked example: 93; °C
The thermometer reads 46; °C
